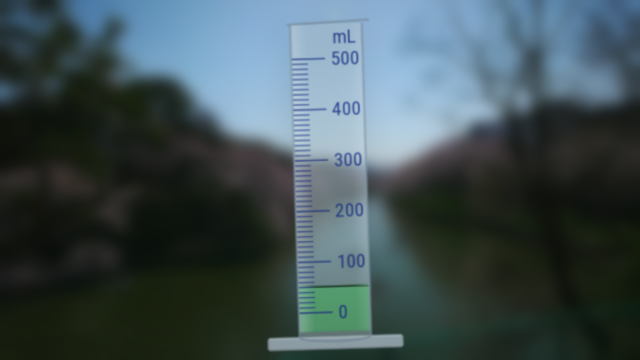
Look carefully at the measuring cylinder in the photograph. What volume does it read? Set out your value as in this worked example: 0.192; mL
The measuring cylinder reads 50; mL
